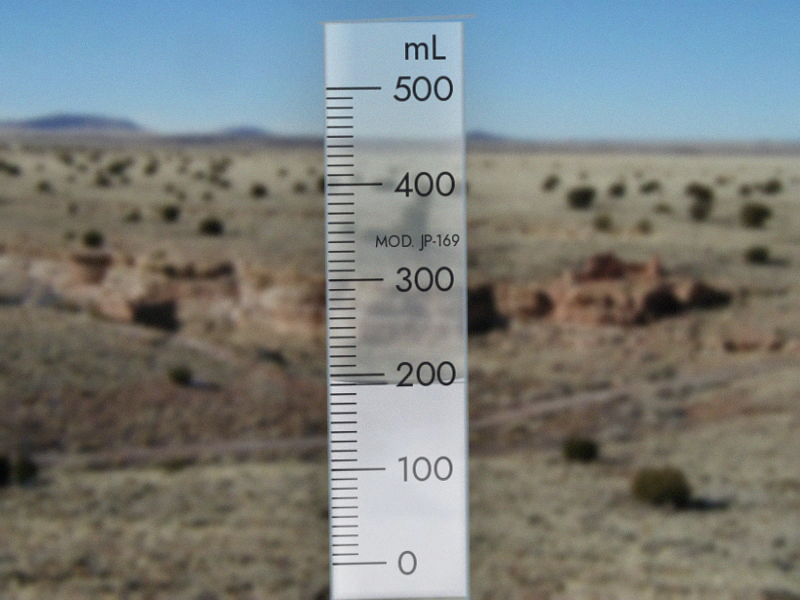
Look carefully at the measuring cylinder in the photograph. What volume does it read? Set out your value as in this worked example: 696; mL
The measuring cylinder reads 190; mL
